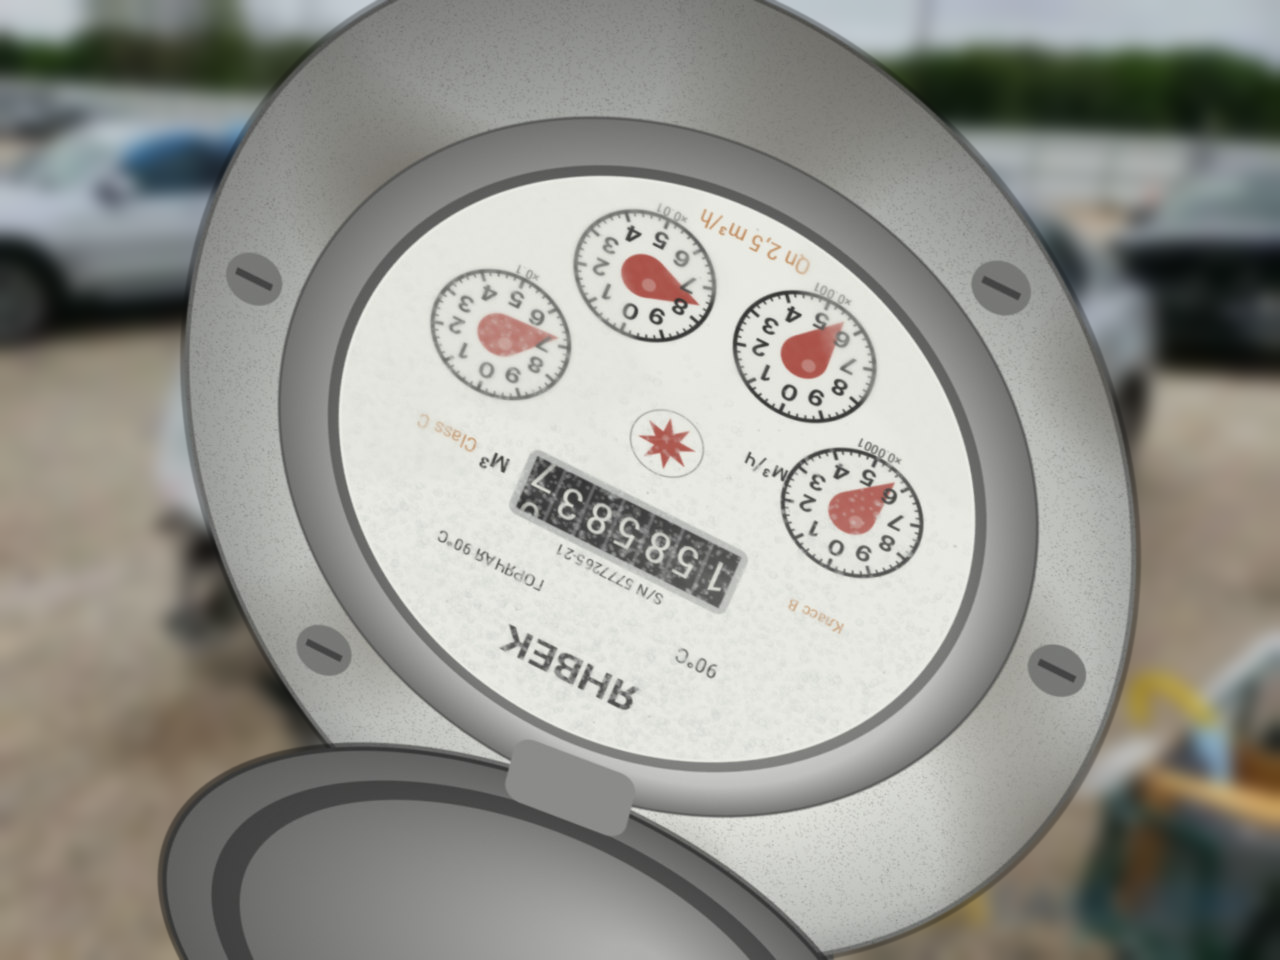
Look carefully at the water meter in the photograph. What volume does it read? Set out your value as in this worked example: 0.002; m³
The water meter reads 1585836.6755; m³
